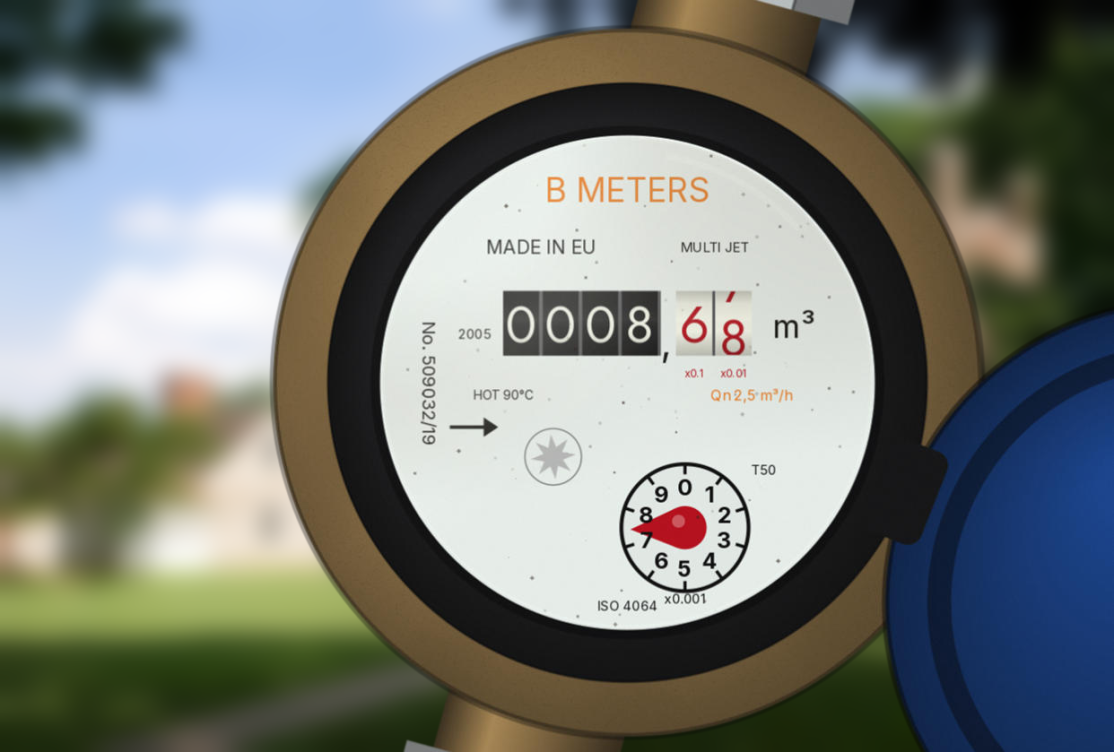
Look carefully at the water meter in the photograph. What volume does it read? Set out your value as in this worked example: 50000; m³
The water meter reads 8.677; m³
